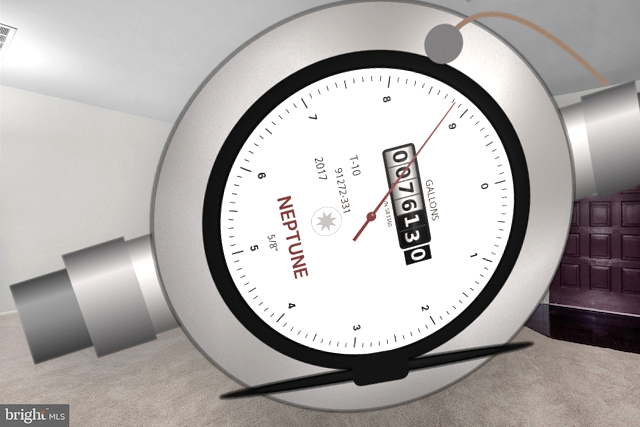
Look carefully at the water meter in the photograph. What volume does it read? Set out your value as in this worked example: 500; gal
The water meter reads 76128.8; gal
